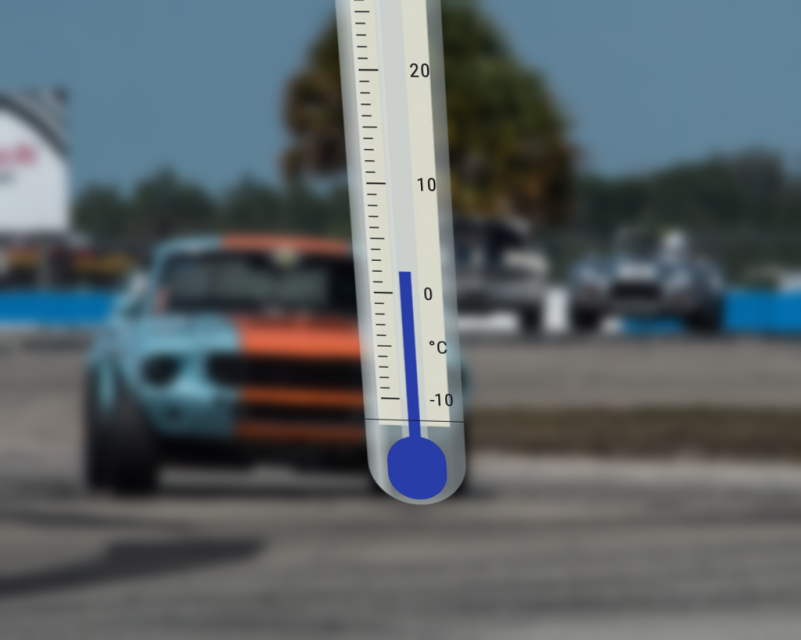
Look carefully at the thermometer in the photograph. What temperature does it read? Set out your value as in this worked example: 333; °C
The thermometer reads 2; °C
